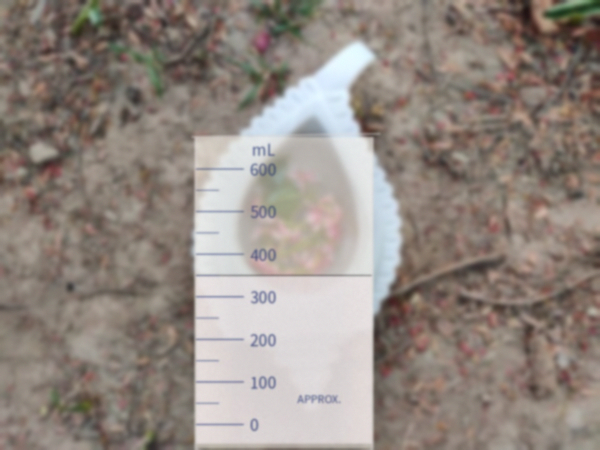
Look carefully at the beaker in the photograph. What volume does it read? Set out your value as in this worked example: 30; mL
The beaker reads 350; mL
